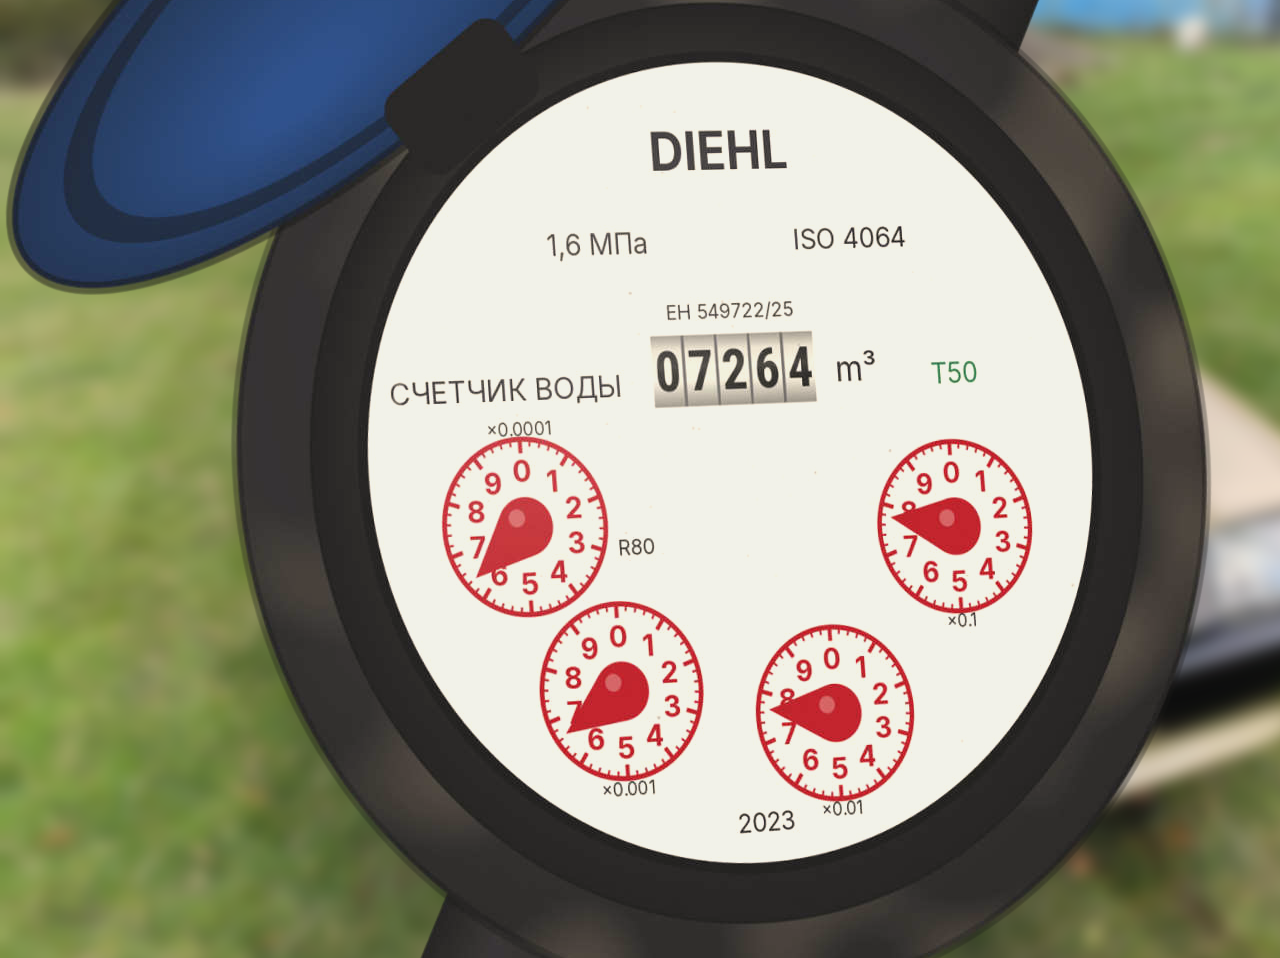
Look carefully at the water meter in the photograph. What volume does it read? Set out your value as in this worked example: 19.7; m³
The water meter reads 7264.7766; m³
